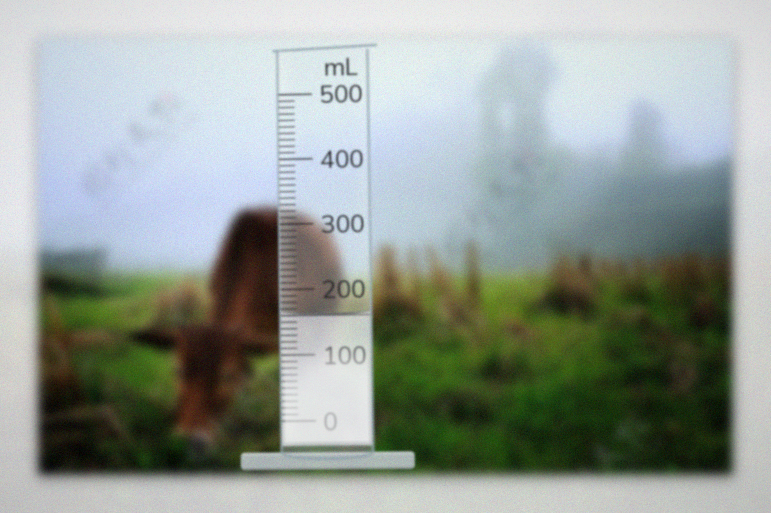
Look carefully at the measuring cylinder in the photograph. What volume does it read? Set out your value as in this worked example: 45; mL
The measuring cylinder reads 160; mL
